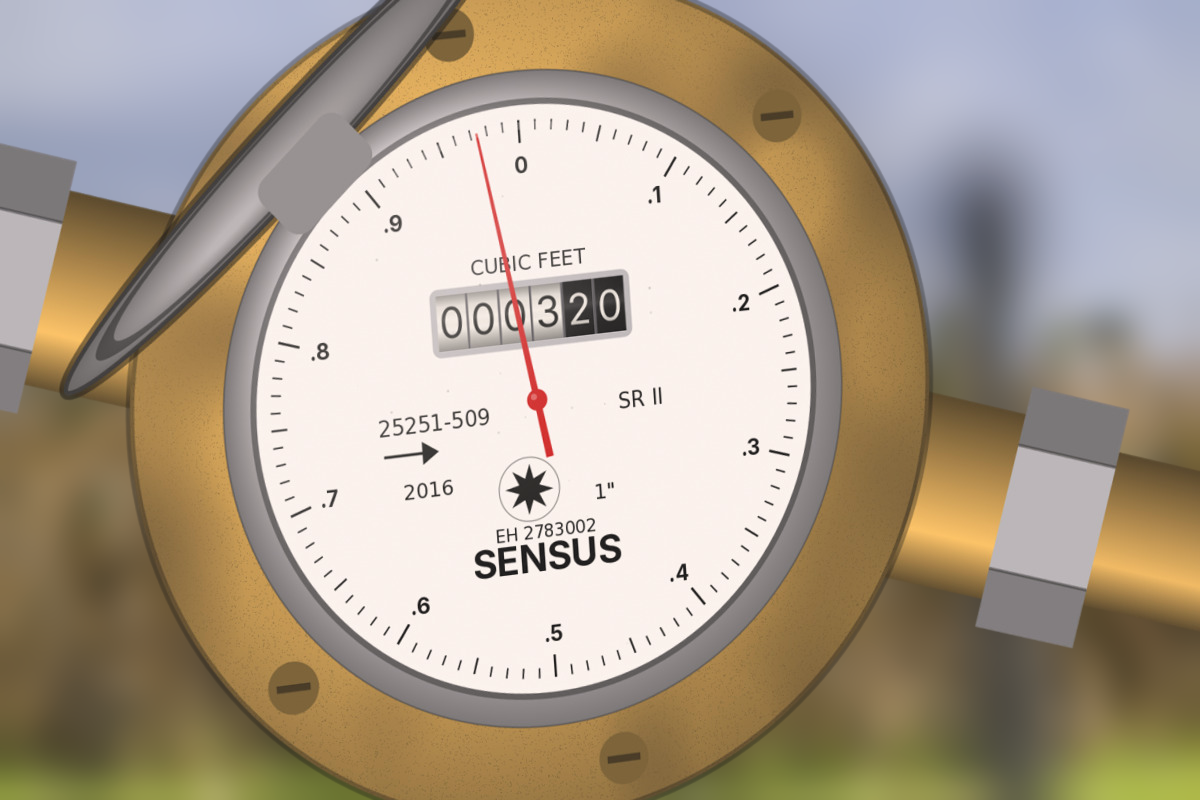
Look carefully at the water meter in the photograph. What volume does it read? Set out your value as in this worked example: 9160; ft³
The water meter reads 319.97; ft³
